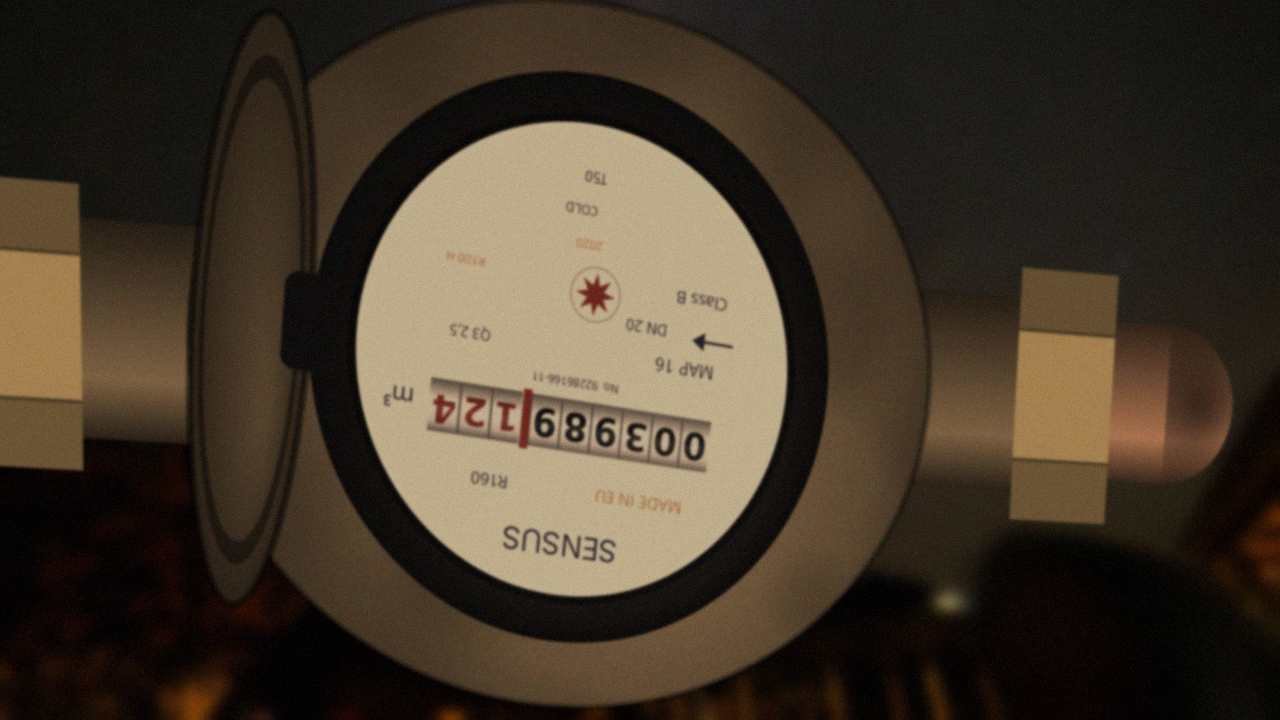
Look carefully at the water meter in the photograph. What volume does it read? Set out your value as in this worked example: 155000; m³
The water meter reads 3989.124; m³
